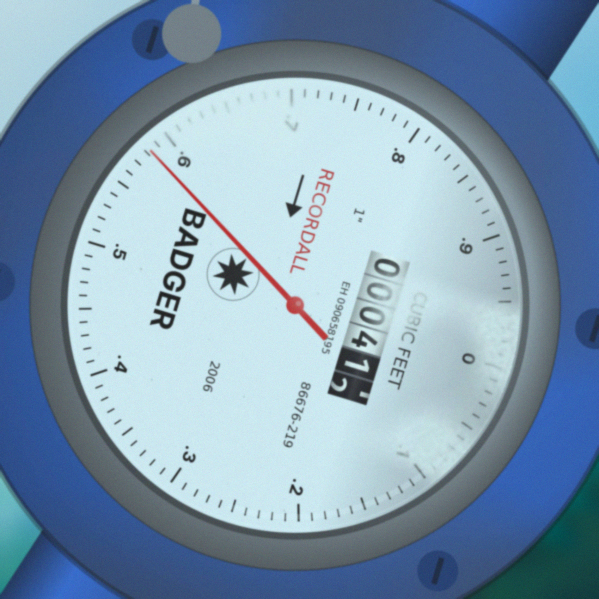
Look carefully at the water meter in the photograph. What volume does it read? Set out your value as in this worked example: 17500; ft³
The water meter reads 411.58; ft³
